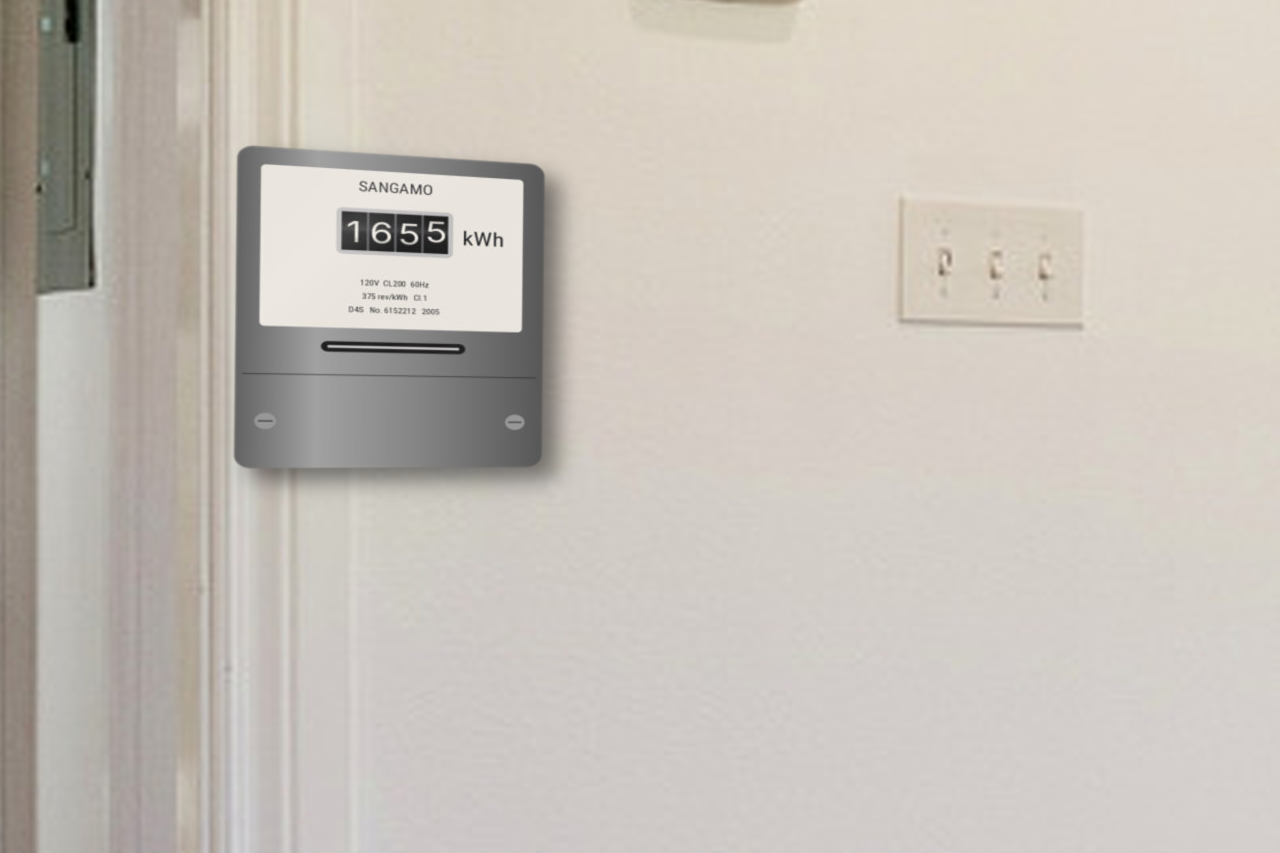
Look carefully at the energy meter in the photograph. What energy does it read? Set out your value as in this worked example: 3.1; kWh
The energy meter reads 1655; kWh
